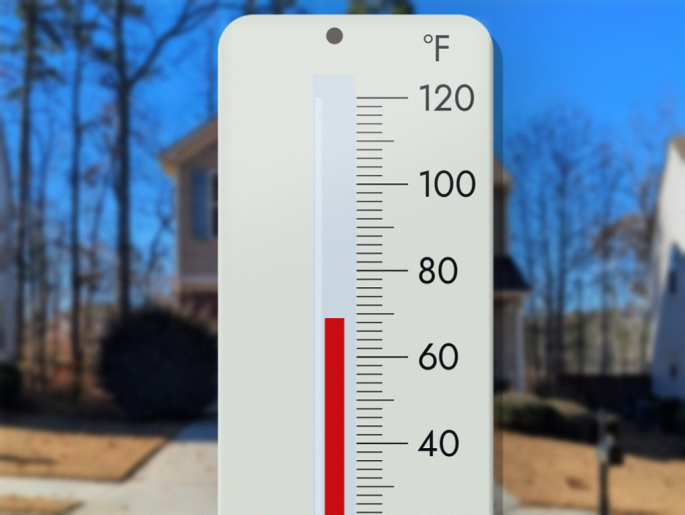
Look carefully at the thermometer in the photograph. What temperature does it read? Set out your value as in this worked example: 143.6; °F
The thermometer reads 69; °F
